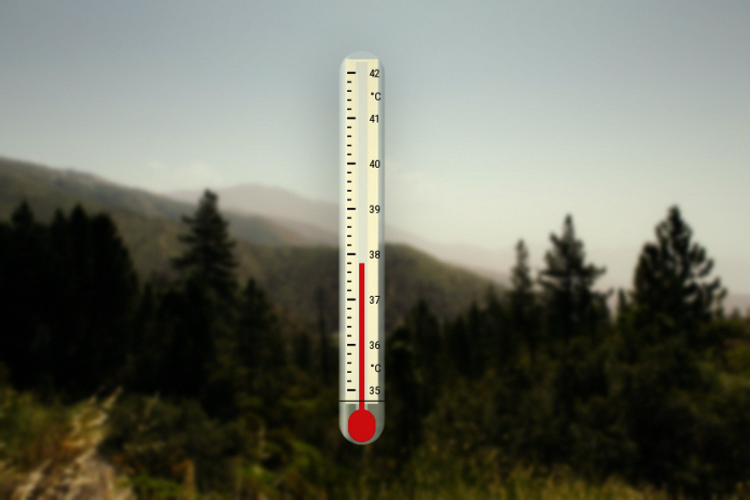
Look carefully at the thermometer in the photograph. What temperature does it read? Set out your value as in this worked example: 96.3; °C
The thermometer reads 37.8; °C
